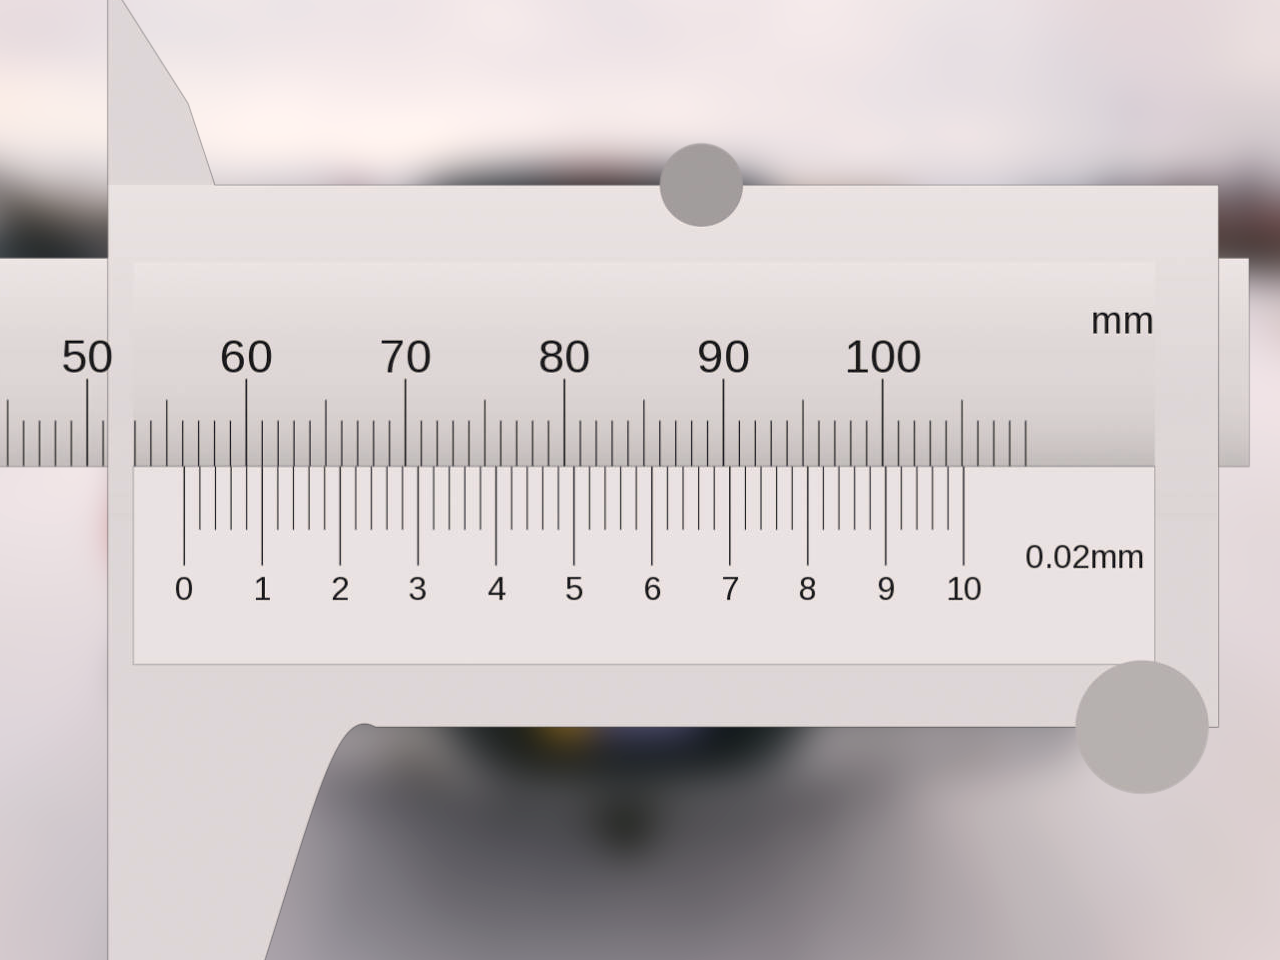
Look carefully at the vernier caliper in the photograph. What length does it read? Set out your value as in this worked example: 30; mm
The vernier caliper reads 56.1; mm
